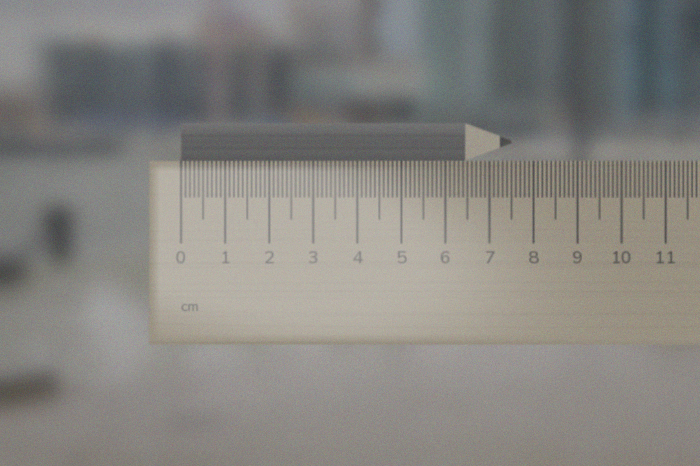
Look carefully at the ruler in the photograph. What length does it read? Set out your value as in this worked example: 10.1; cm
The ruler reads 7.5; cm
